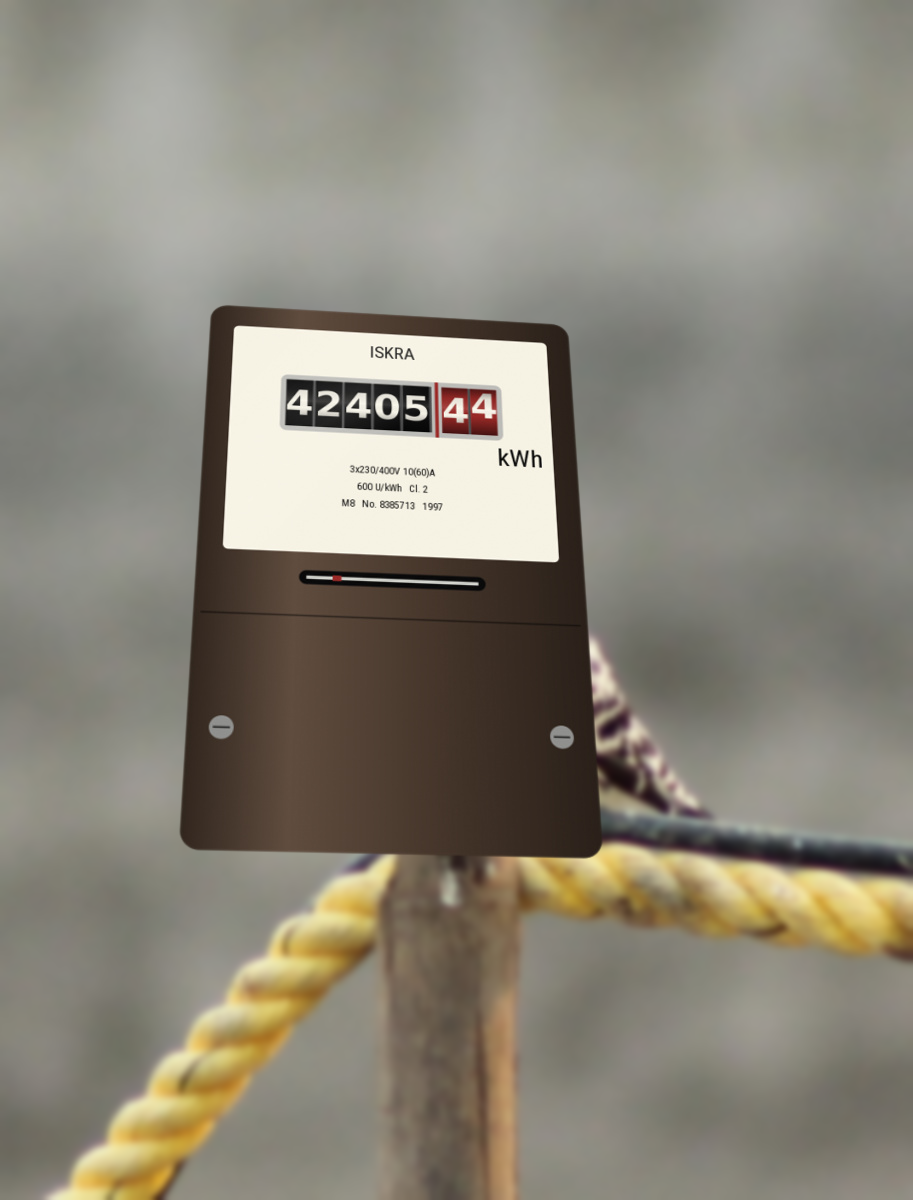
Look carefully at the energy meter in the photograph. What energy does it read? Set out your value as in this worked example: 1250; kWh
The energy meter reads 42405.44; kWh
